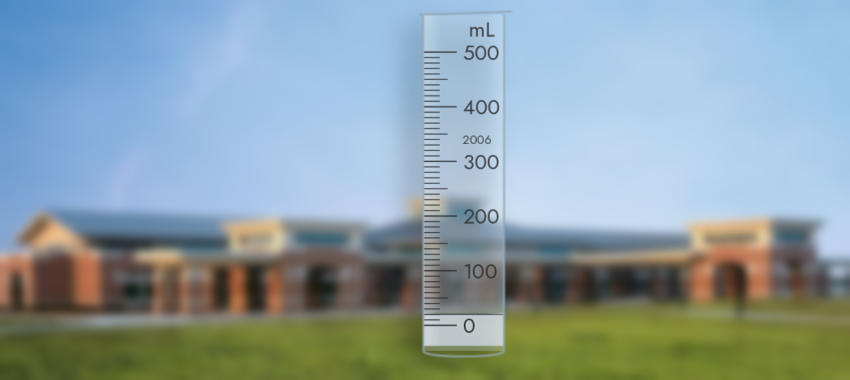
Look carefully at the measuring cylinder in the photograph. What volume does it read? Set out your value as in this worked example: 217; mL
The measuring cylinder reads 20; mL
